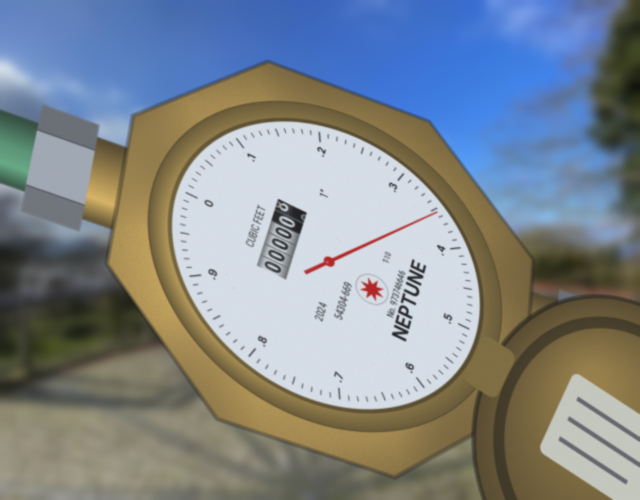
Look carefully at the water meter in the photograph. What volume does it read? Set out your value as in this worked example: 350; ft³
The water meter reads 8.35; ft³
